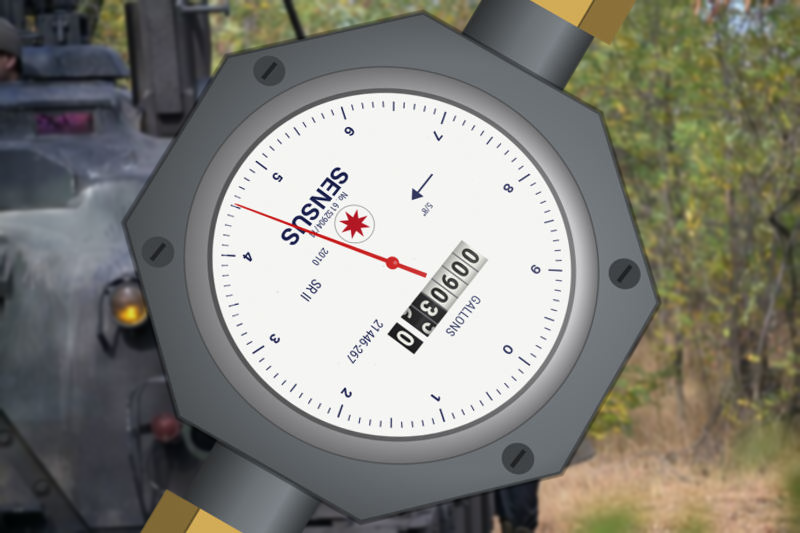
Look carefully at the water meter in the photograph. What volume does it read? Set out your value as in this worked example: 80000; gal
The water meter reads 90354.5; gal
